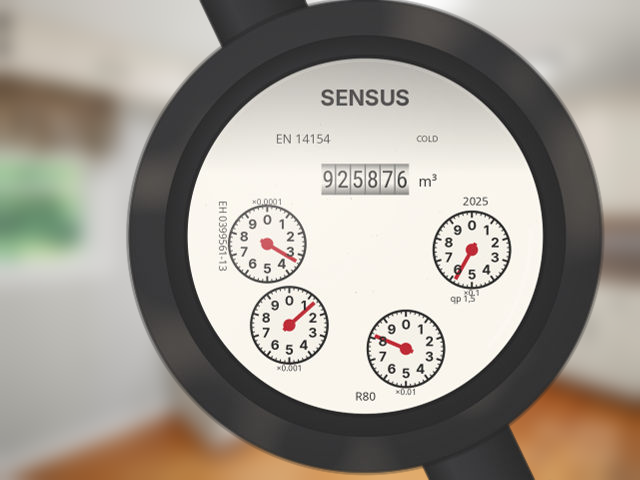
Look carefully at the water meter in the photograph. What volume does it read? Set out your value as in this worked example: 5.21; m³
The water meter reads 925876.5813; m³
